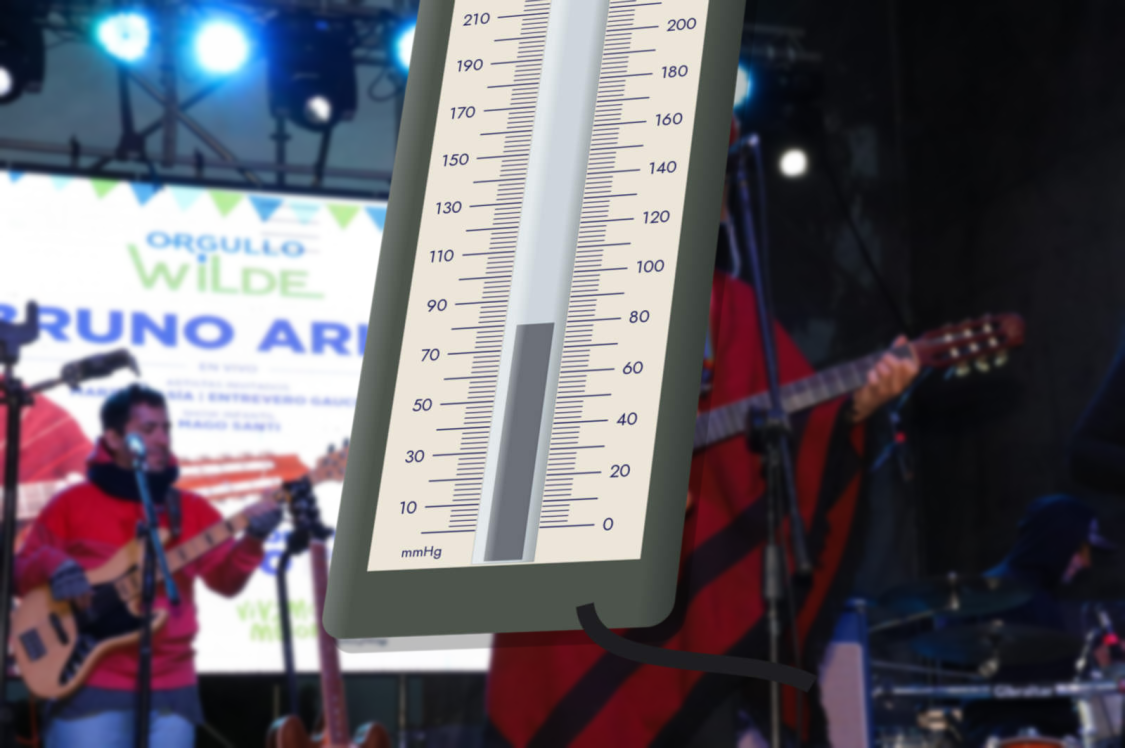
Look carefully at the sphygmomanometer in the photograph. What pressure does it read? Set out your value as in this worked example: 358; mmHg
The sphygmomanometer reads 80; mmHg
